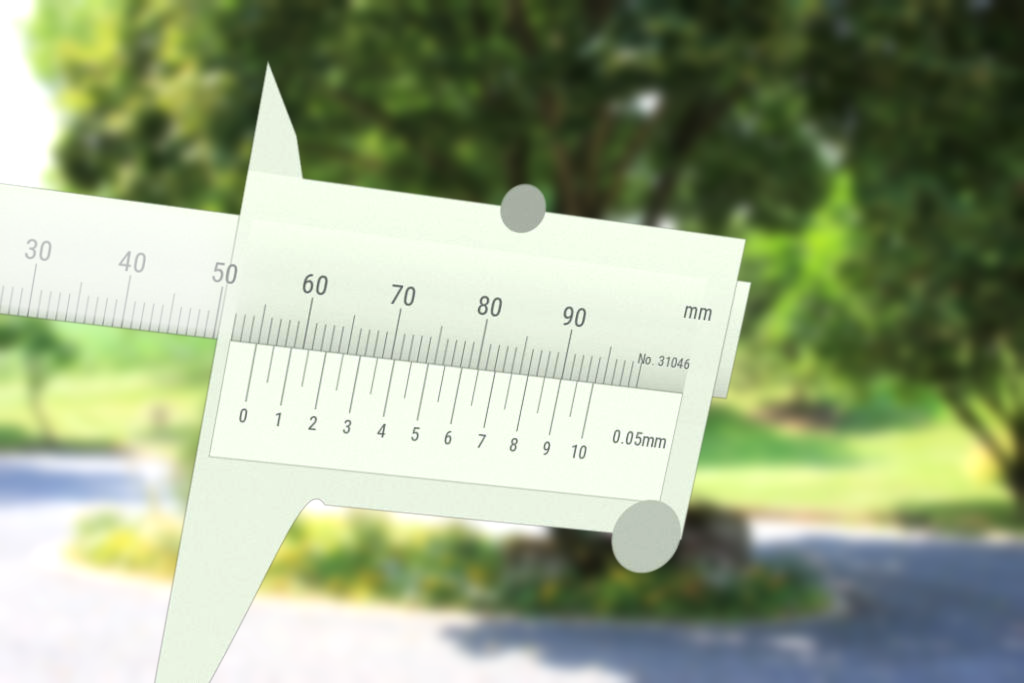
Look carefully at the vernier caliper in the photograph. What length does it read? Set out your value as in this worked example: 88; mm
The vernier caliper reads 54.8; mm
